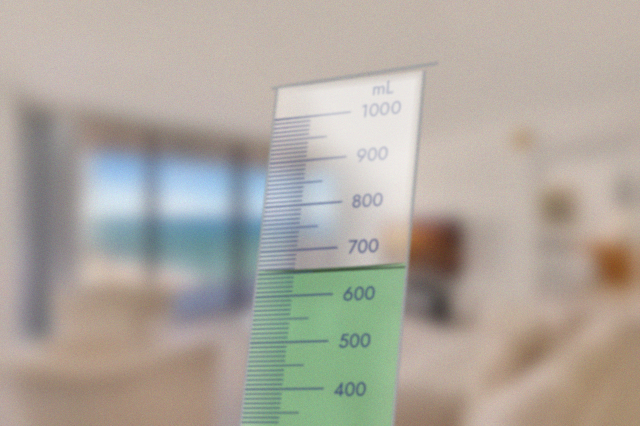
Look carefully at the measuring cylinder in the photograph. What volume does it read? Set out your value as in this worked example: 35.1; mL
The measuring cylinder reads 650; mL
